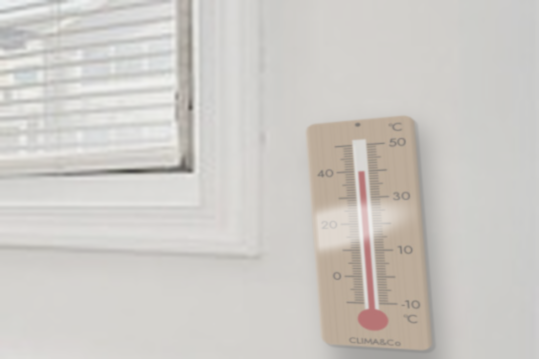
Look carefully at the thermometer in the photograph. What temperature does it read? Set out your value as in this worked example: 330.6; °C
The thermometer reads 40; °C
